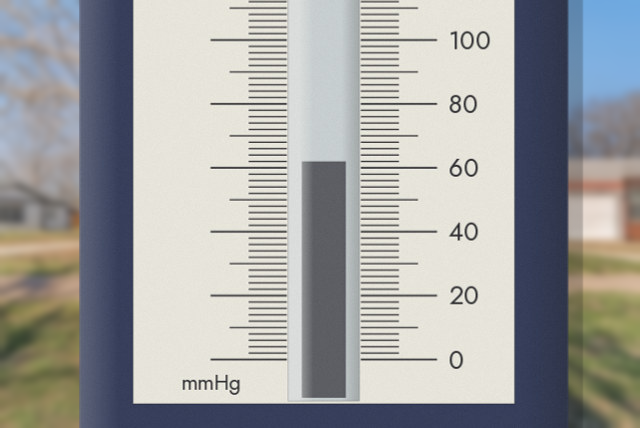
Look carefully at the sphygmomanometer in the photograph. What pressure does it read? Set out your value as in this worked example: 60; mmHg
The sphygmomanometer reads 62; mmHg
